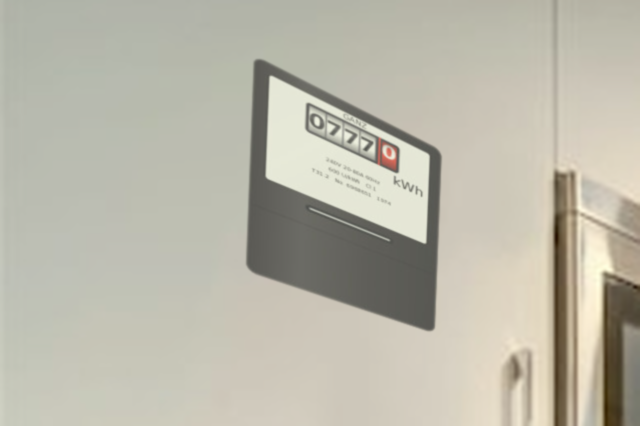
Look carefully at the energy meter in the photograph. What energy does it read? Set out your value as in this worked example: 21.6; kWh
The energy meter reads 777.0; kWh
